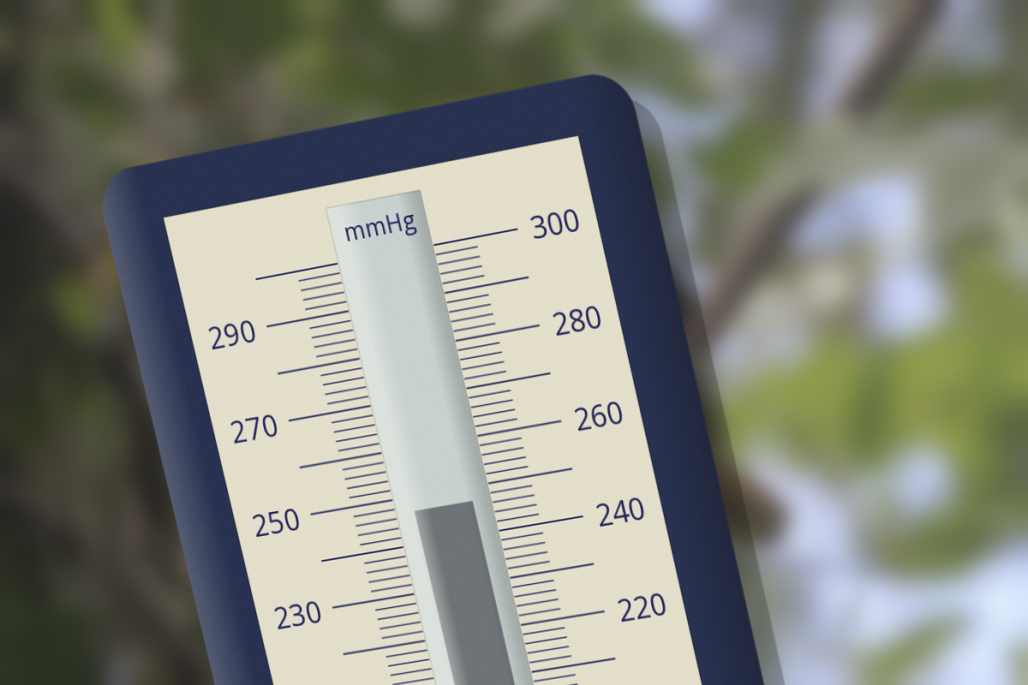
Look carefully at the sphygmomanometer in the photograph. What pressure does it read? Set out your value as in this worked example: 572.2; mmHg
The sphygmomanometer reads 247; mmHg
